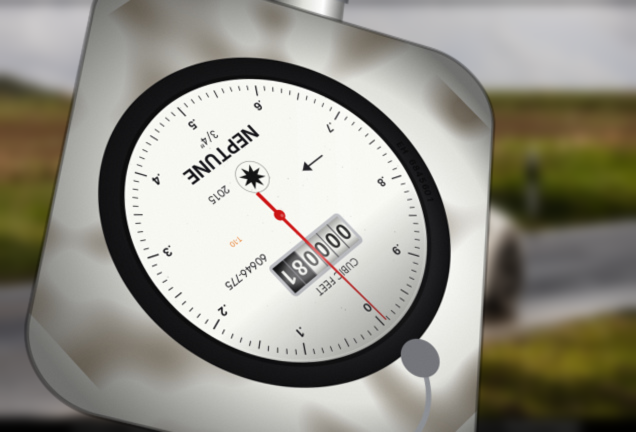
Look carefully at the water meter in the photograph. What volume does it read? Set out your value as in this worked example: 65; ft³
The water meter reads 80.99; ft³
